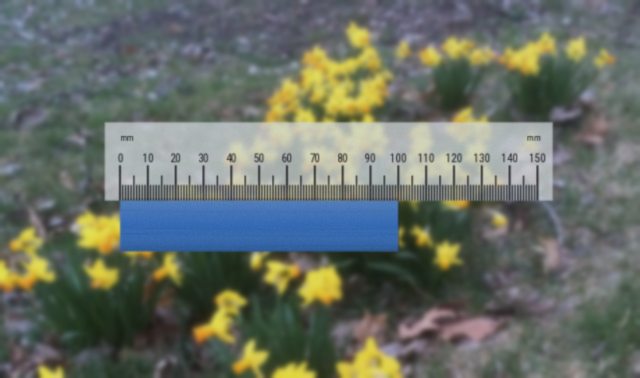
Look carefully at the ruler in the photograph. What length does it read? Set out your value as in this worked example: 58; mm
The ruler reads 100; mm
